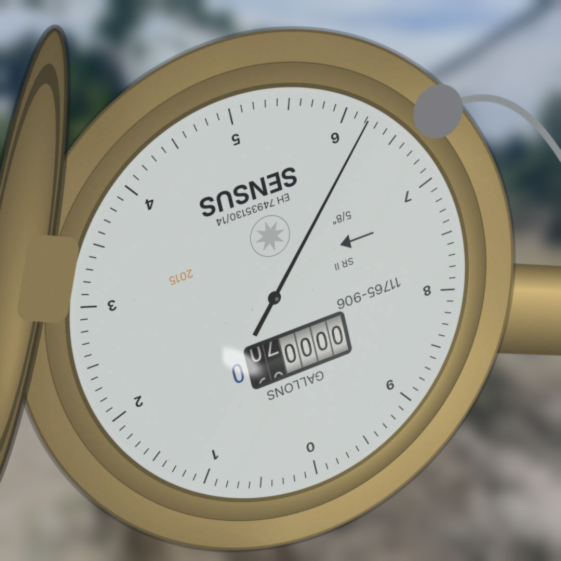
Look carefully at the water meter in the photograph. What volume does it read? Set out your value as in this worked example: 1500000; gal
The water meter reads 696.2; gal
